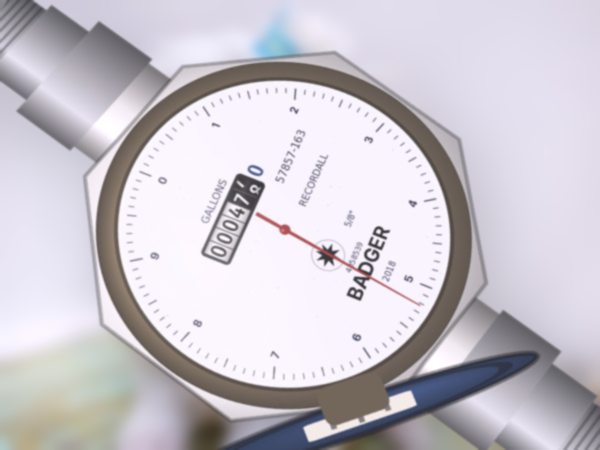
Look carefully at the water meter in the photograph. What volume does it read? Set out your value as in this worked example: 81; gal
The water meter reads 4775.2; gal
